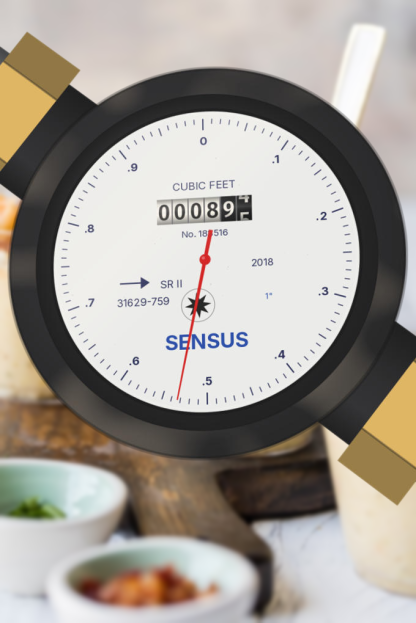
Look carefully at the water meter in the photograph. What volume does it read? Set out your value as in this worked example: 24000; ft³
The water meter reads 894.53; ft³
